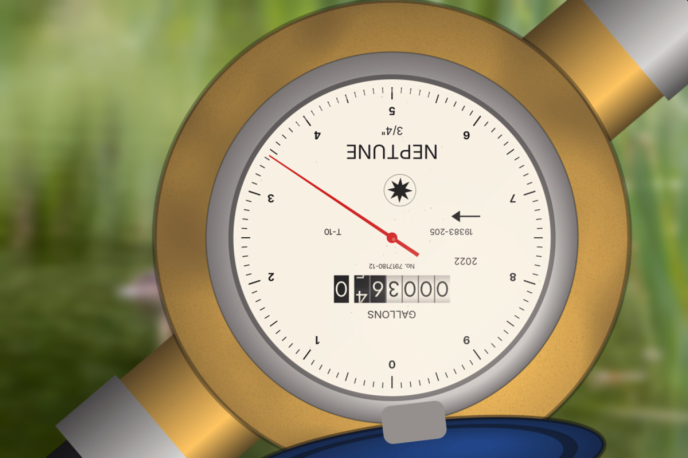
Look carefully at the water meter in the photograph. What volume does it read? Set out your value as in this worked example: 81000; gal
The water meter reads 3643.4; gal
